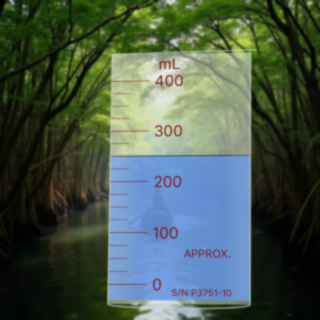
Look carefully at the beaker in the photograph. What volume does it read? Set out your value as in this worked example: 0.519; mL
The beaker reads 250; mL
